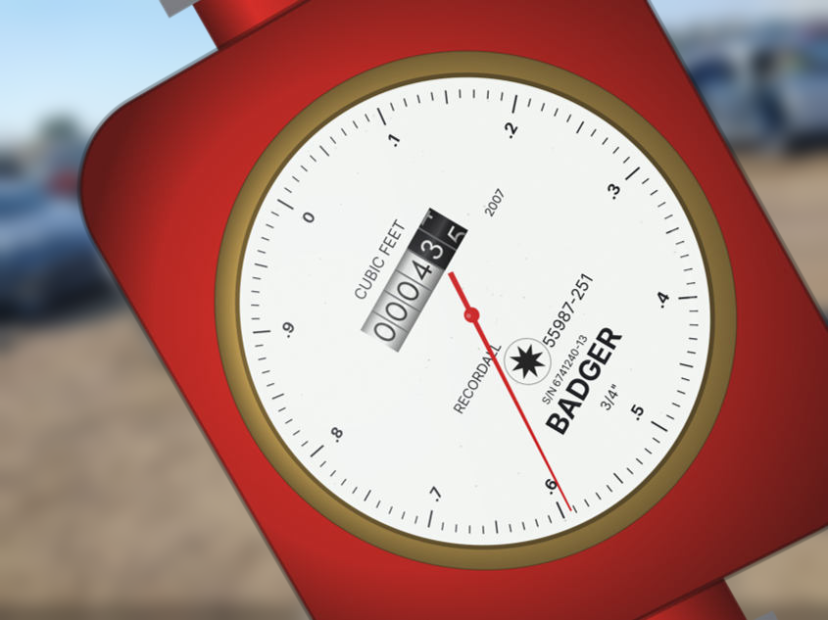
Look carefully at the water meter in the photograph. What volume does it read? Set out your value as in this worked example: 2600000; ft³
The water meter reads 434.59; ft³
